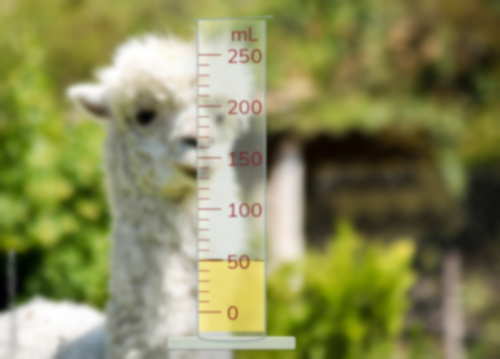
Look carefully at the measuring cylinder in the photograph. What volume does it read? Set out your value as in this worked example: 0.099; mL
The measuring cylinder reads 50; mL
